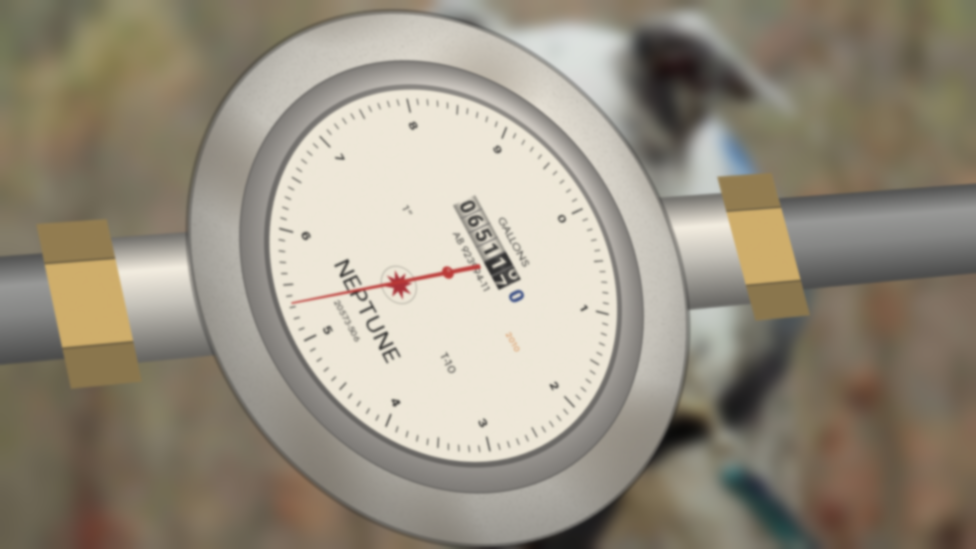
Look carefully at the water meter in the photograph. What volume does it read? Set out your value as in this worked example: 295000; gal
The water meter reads 651165.3; gal
